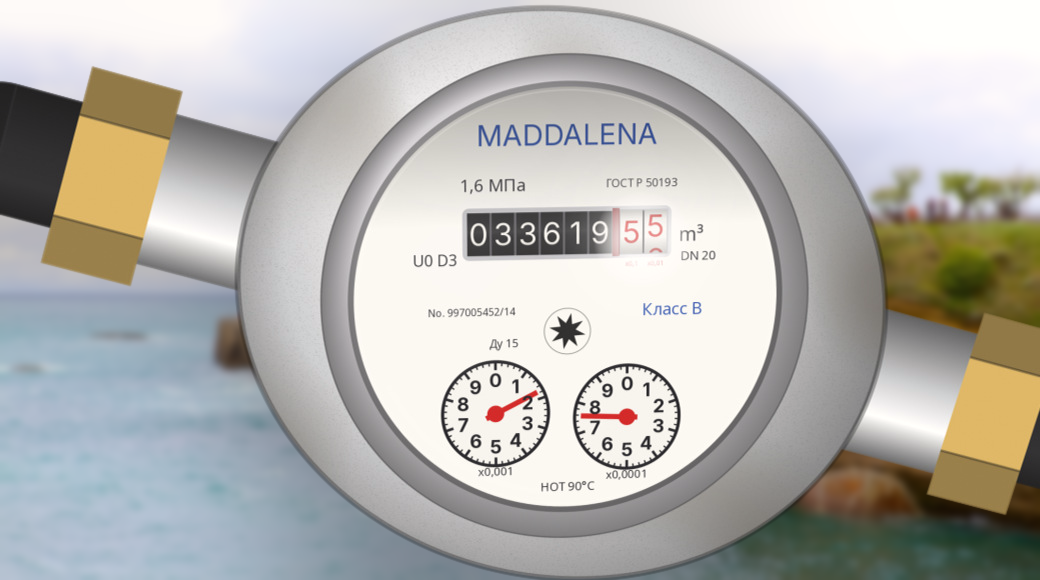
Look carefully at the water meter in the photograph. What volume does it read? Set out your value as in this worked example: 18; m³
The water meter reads 33619.5517; m³
